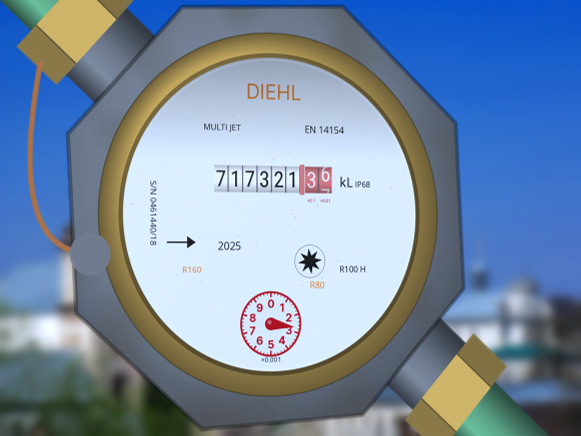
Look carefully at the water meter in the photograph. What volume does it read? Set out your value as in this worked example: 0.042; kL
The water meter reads 717321.362; kL
